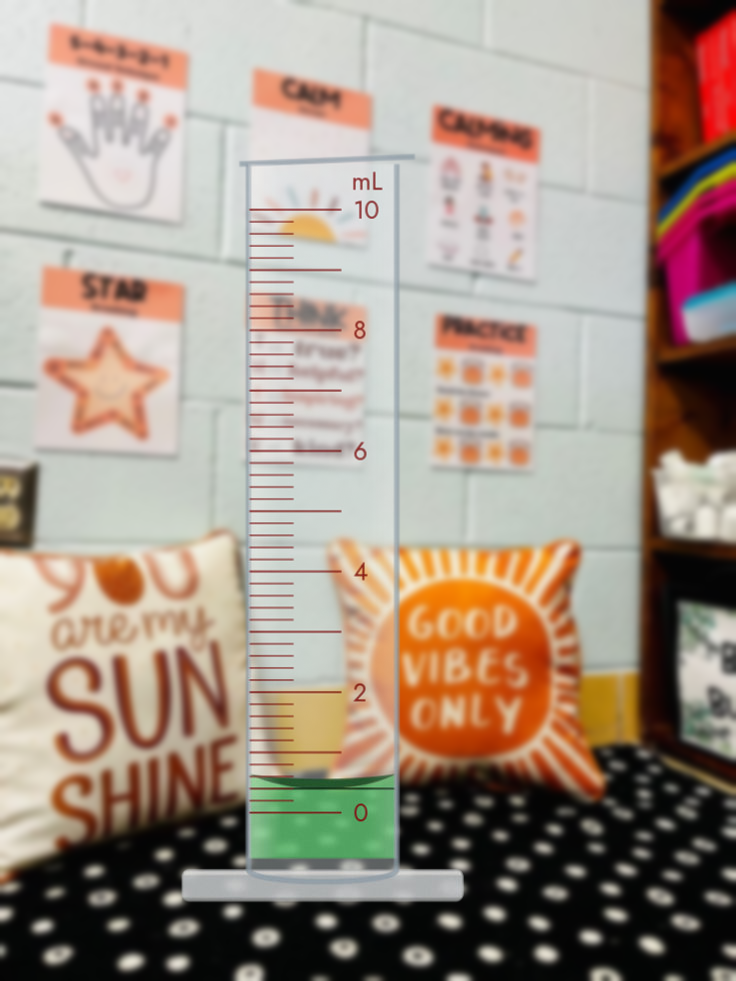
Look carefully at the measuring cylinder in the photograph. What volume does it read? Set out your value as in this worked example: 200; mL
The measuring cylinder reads 0.4; mL
